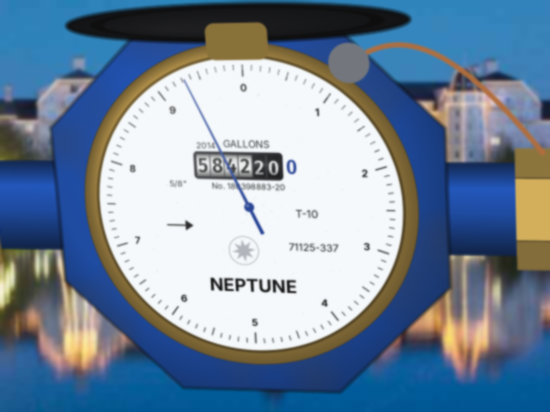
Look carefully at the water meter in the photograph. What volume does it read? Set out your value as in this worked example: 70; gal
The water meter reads 5842199.3; gal
